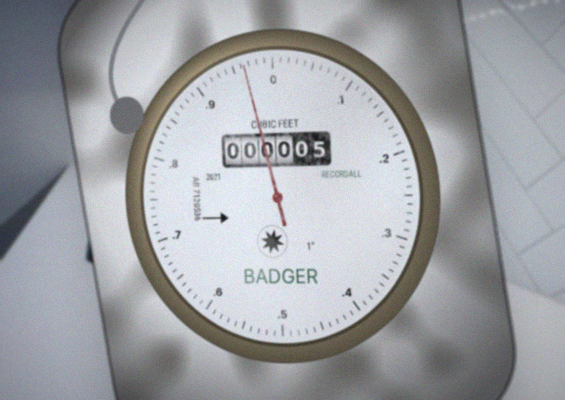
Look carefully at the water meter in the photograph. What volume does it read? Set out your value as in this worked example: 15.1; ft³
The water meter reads 4.96; ft³
